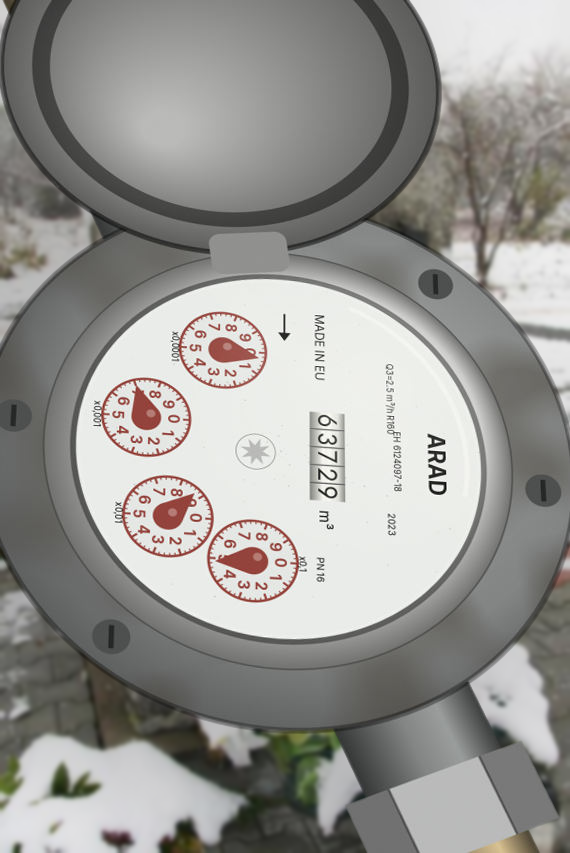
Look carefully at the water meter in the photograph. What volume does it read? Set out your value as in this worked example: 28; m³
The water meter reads 63729.4870; m³
